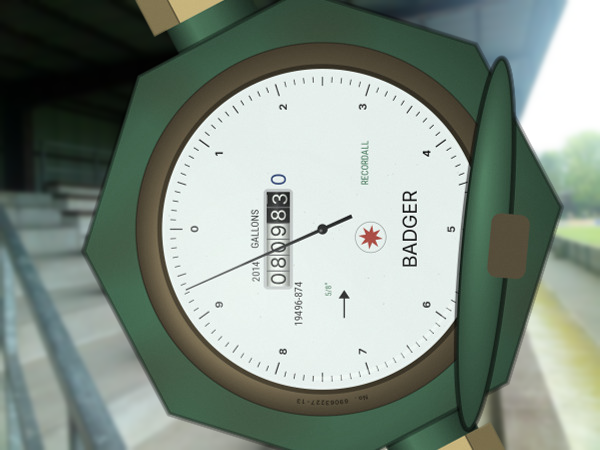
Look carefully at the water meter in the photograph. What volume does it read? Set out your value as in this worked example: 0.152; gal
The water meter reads 809829.3; gal
